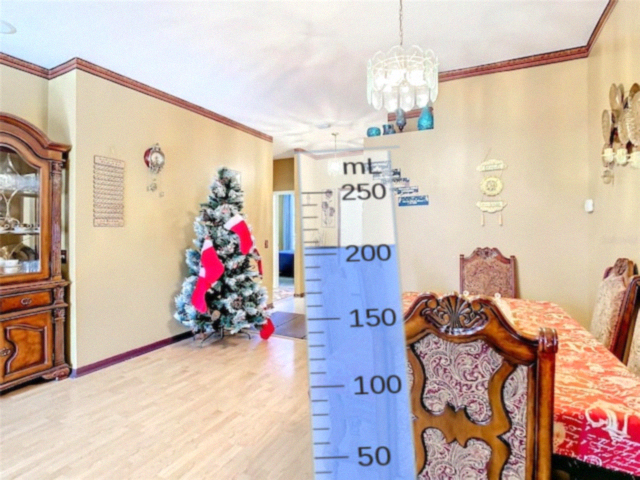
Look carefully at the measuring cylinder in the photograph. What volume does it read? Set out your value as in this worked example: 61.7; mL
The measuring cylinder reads 205; mL
